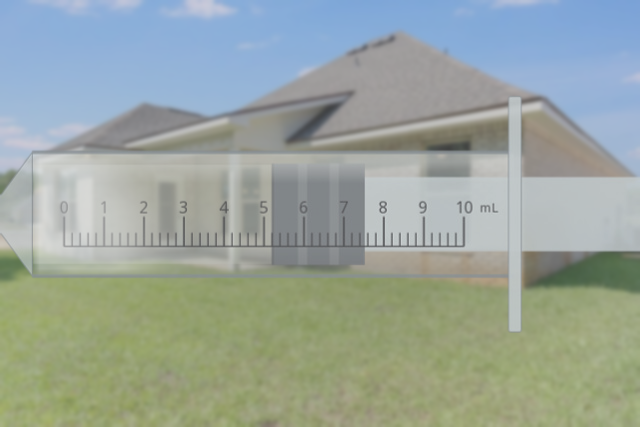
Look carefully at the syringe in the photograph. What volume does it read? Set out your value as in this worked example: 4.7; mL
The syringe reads 5.2; mL
